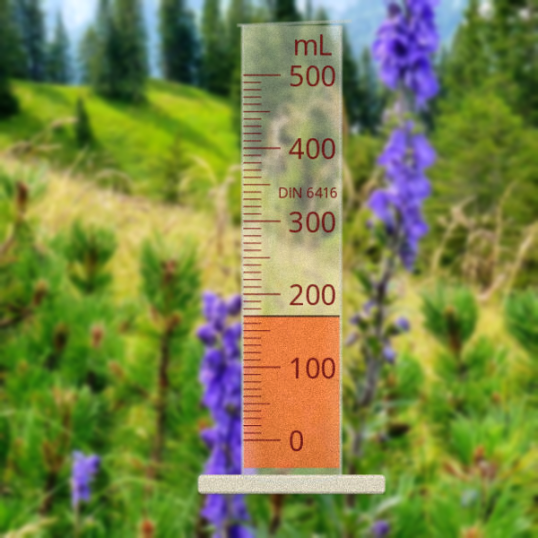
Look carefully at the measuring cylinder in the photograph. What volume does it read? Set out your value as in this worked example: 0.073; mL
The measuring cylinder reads 170; mL
